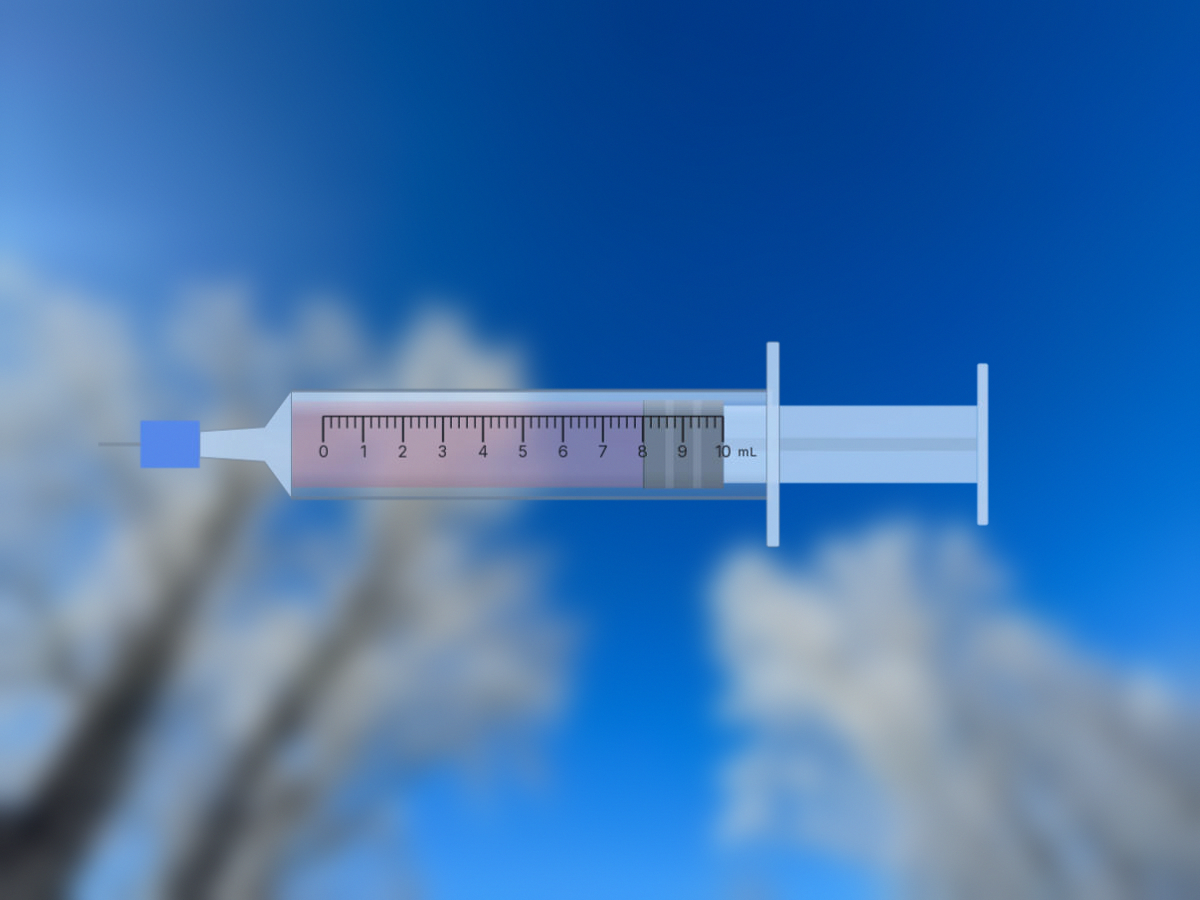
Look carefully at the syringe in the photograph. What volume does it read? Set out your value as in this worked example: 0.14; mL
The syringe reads 8; mL
